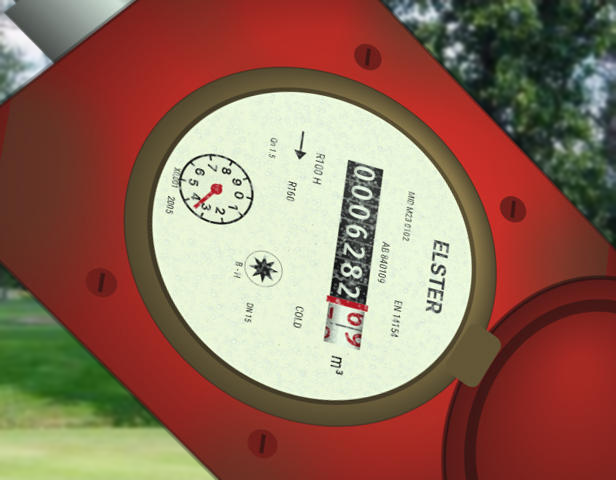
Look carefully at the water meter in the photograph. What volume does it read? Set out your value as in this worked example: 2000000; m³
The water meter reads 6282.693; m³
